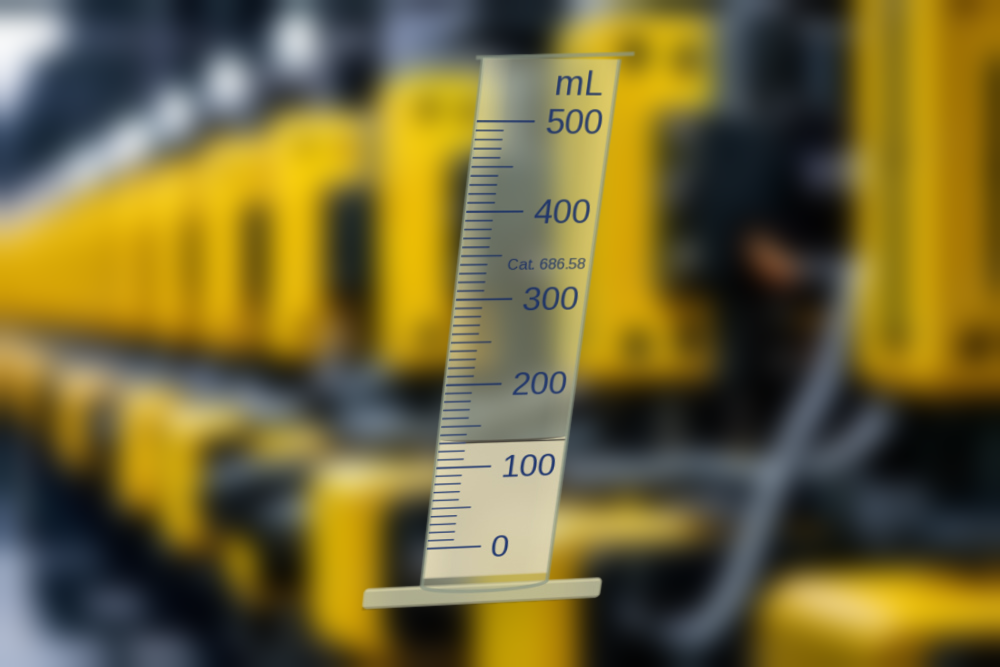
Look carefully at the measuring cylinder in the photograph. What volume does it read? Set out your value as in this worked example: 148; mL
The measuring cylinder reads 130; mL
